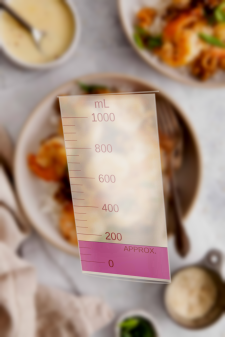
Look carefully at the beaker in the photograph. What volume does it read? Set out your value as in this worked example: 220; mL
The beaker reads 150; mL
